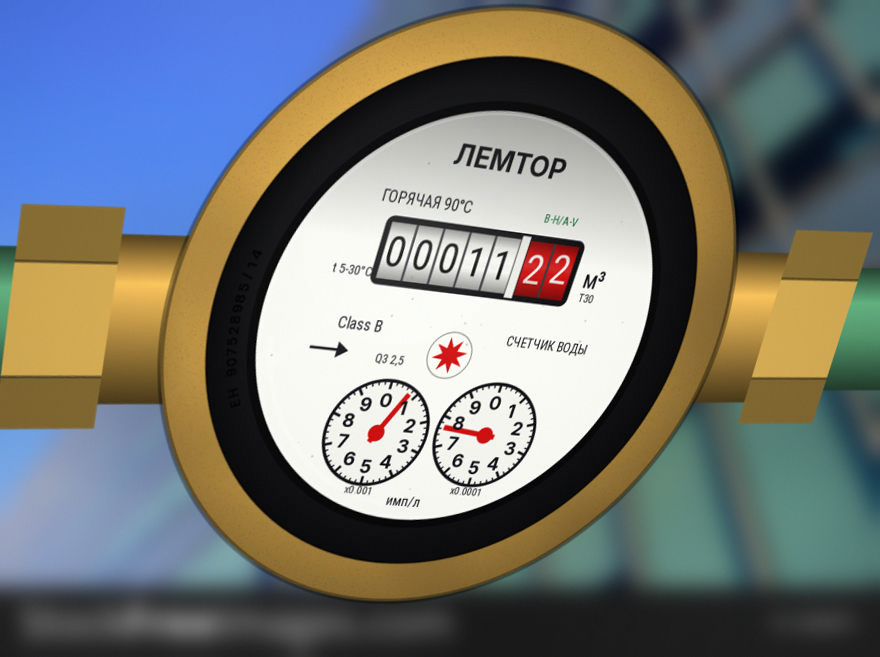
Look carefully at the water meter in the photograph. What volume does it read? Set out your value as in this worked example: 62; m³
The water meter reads 11.2207; m³
